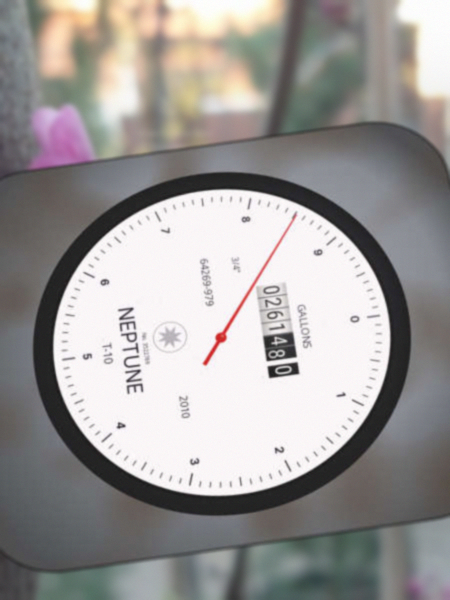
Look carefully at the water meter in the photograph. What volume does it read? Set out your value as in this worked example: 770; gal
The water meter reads 261478.5; gal
